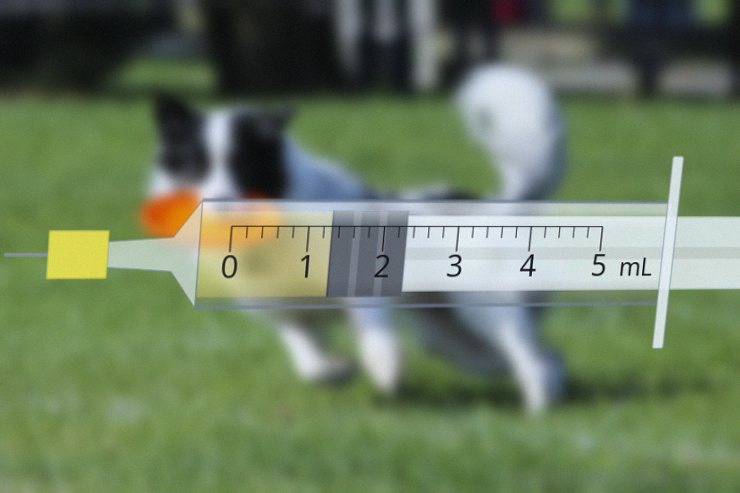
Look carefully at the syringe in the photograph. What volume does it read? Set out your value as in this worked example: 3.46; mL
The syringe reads 1.3; mL
